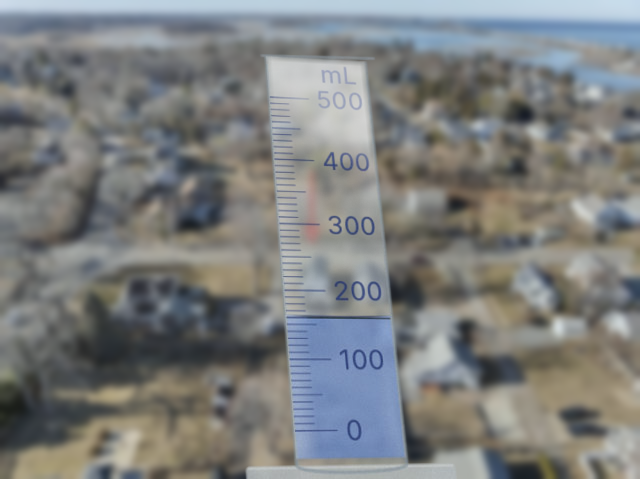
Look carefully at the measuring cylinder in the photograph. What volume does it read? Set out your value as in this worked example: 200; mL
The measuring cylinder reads 160; mL
